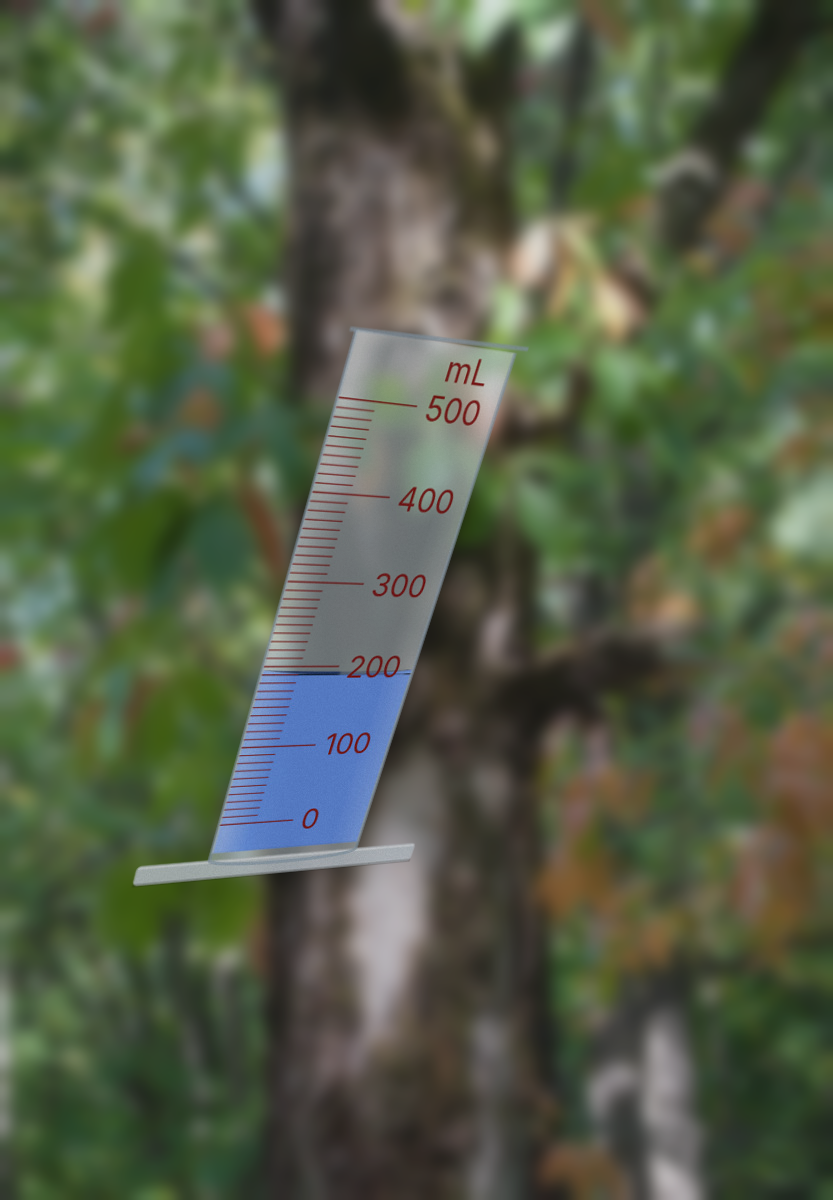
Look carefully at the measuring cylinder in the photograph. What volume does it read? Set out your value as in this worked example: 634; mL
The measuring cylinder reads 190; mL
